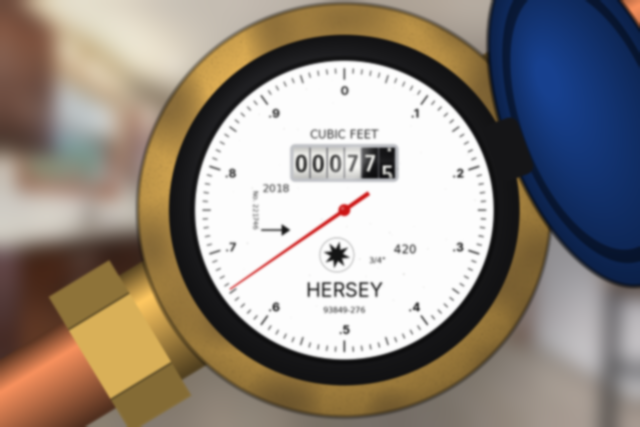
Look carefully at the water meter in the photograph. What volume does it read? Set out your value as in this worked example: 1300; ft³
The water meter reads 774.65; ft³
